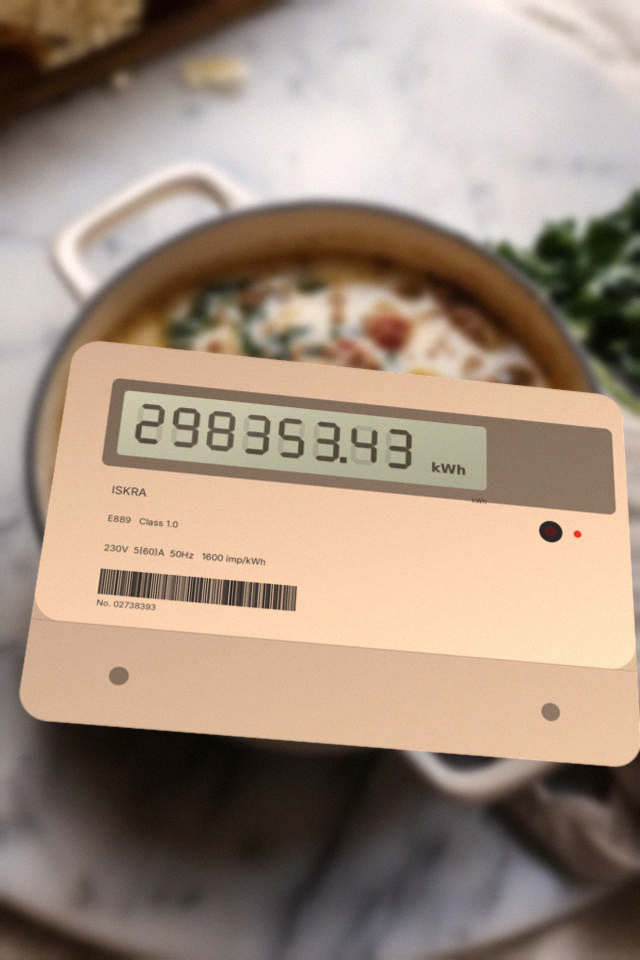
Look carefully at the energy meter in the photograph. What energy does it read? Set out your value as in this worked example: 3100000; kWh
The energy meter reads 298353.43; kWh
